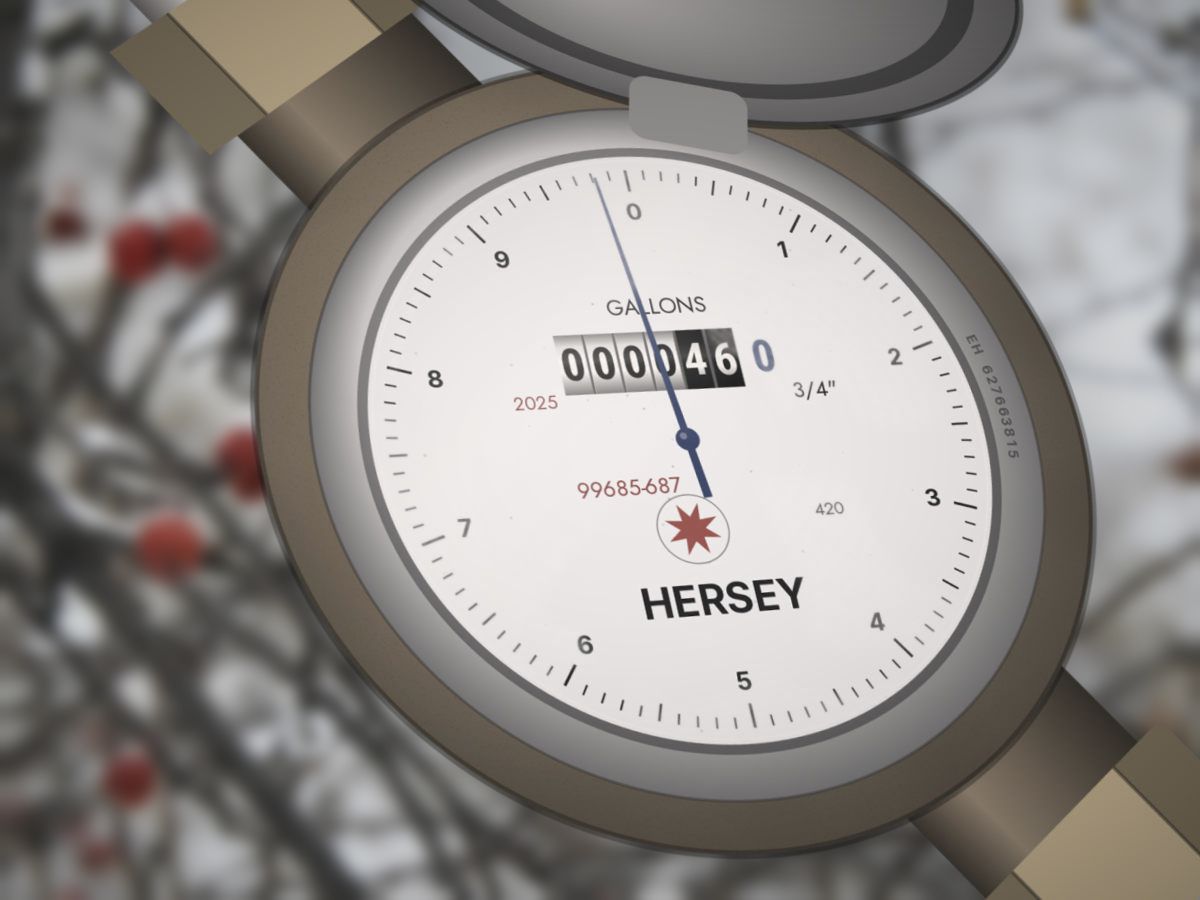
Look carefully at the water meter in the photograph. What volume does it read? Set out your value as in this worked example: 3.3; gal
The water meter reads 459.8; gal
